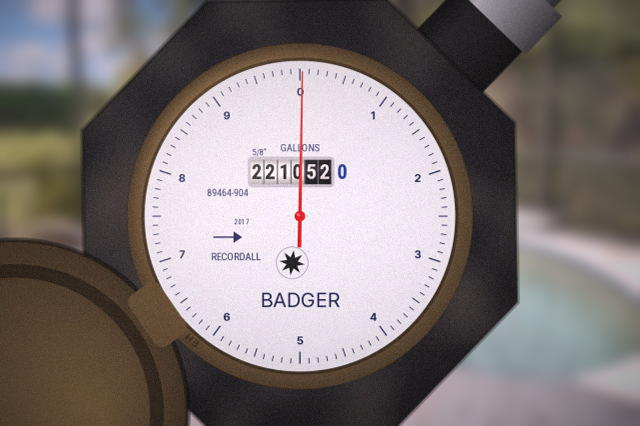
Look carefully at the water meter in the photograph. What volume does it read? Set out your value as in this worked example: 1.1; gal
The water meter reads 2210520.0; gal
